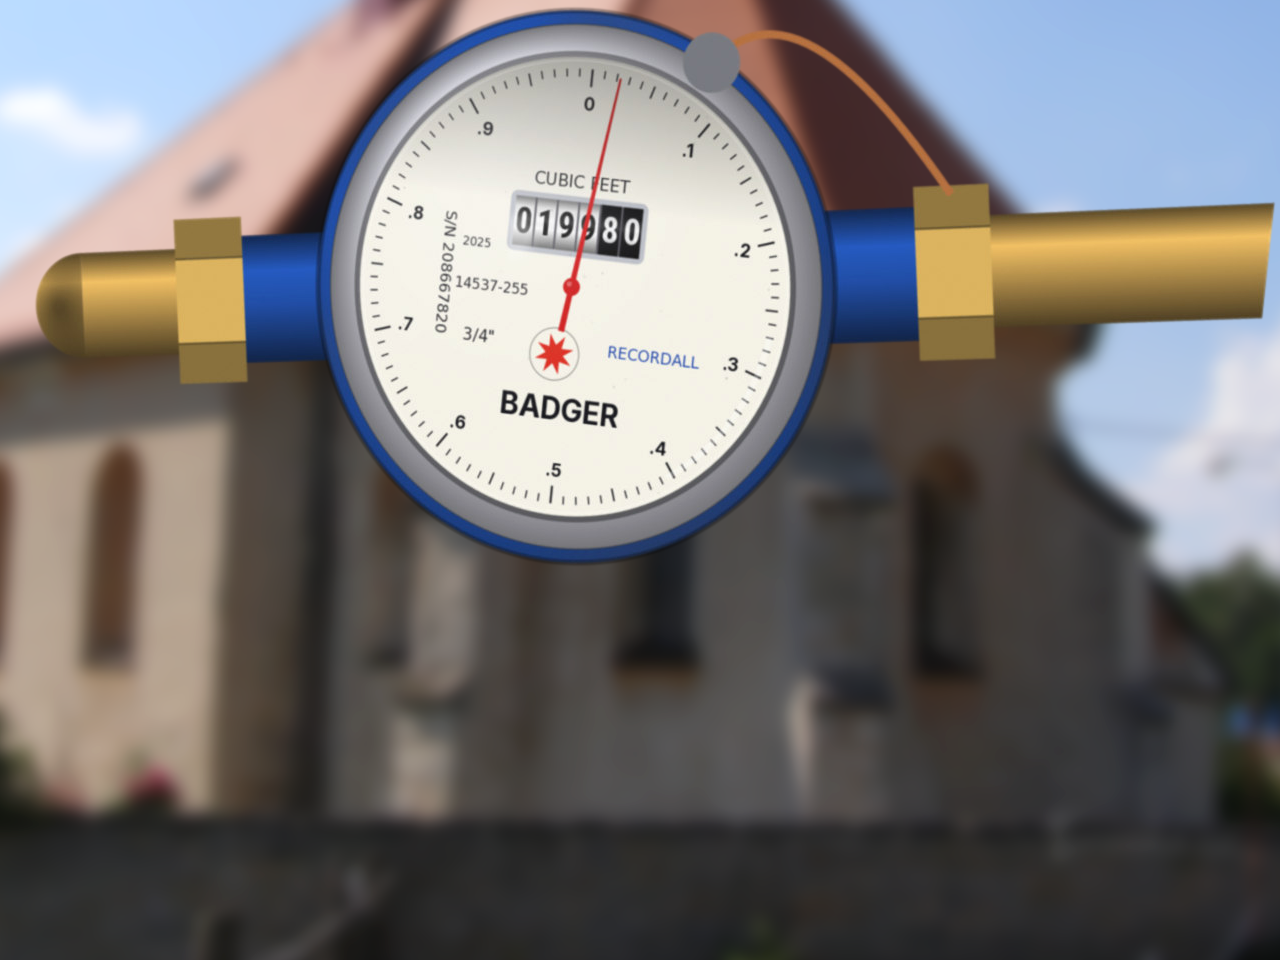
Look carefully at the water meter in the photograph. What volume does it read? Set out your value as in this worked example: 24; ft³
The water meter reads 19980.02; ft³
